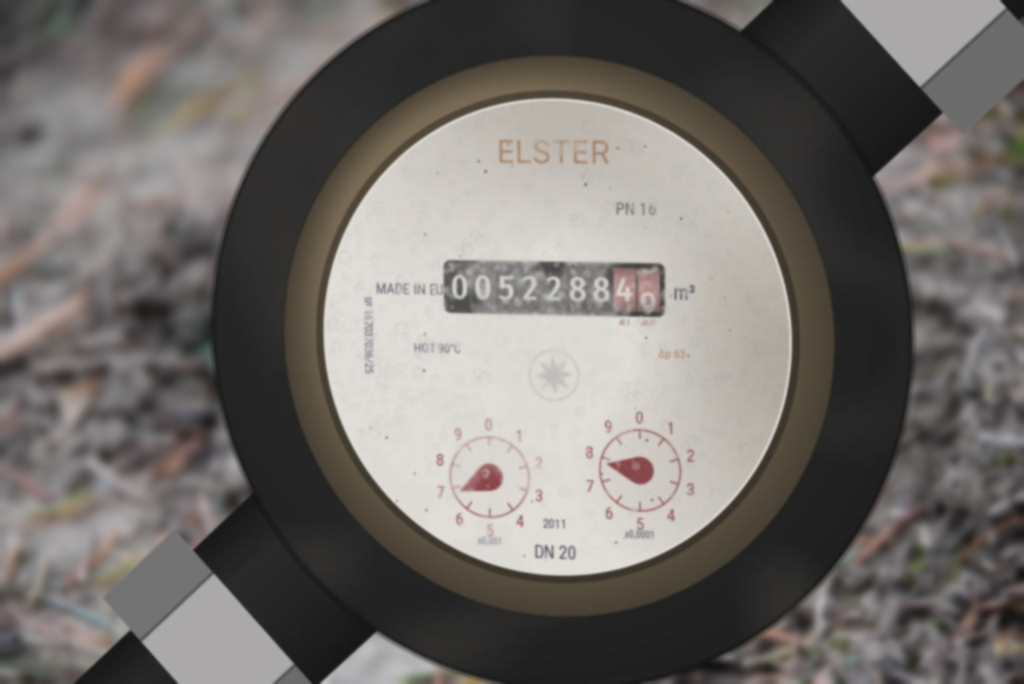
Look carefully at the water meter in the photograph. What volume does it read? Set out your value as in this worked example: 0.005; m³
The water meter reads 52288.4867; m³
